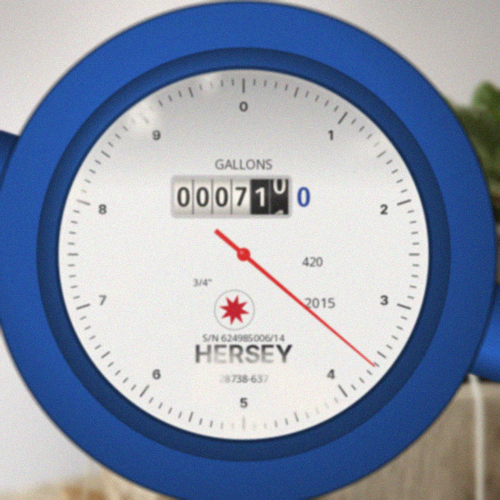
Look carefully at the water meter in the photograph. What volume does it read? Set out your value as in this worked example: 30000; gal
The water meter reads 7103.6; gal
